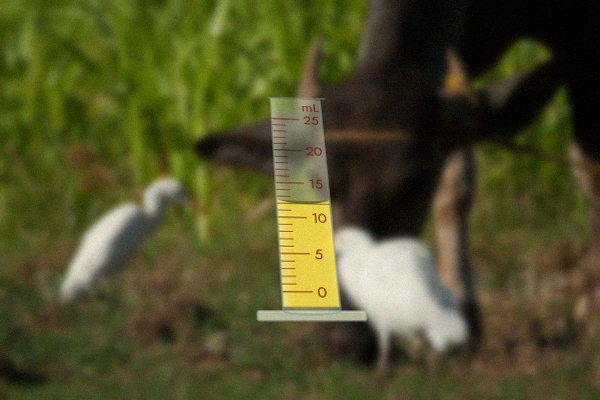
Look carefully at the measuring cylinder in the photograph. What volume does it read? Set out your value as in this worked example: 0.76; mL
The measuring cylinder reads 12; mL
